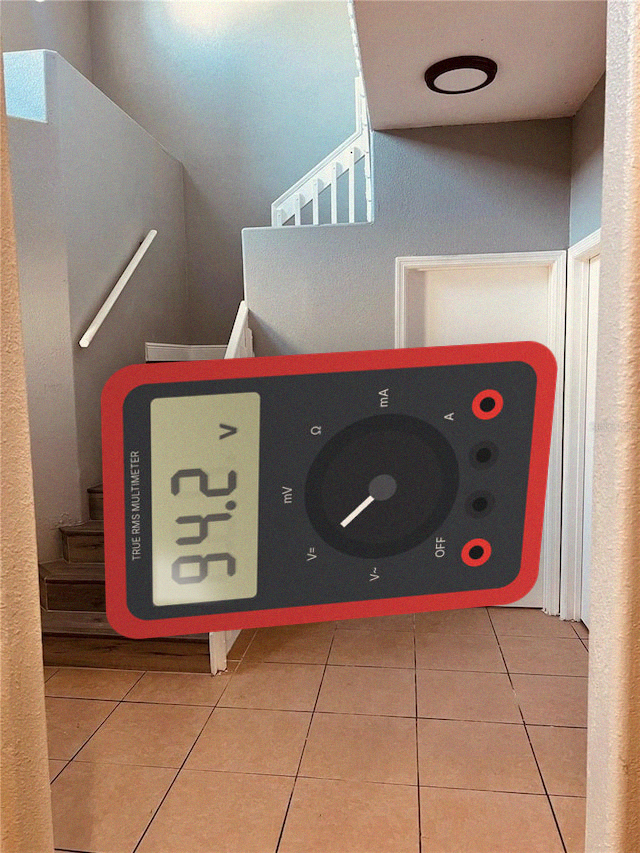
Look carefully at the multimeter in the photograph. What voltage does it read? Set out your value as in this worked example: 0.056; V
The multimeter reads 94.2; V
